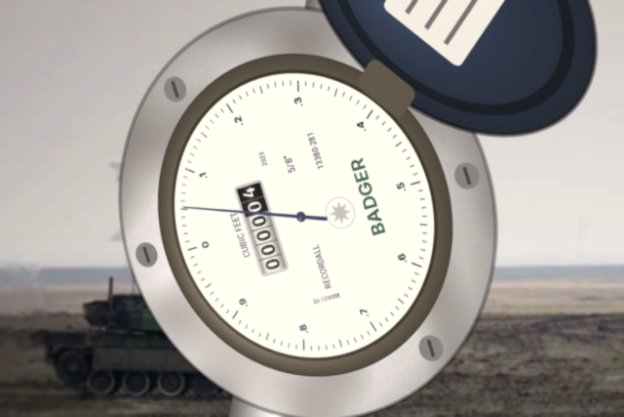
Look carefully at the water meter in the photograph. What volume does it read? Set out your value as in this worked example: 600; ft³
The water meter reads 4.05; ft³
